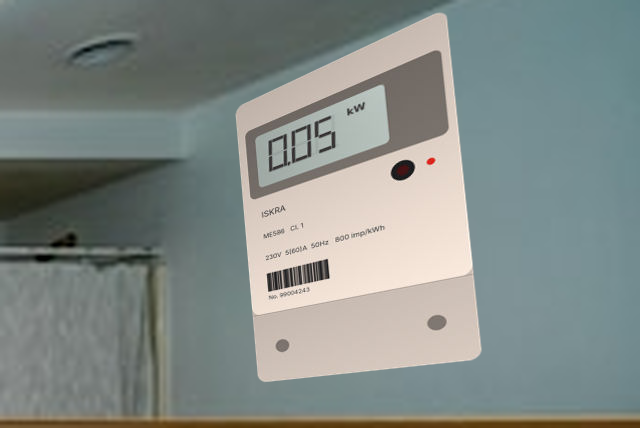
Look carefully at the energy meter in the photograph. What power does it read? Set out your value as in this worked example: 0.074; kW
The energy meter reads 0.05; kW
